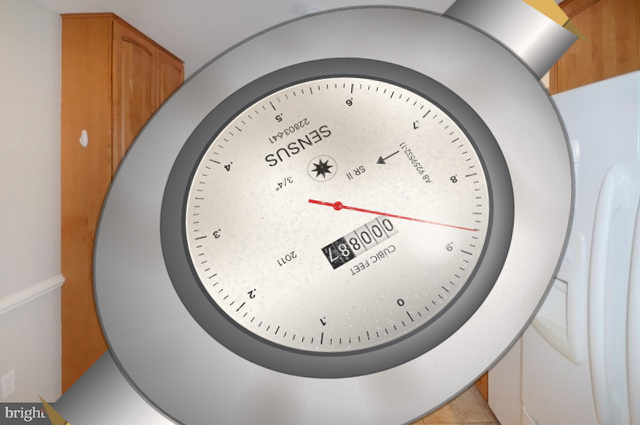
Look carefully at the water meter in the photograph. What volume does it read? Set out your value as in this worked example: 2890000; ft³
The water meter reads 886.87; ft³
